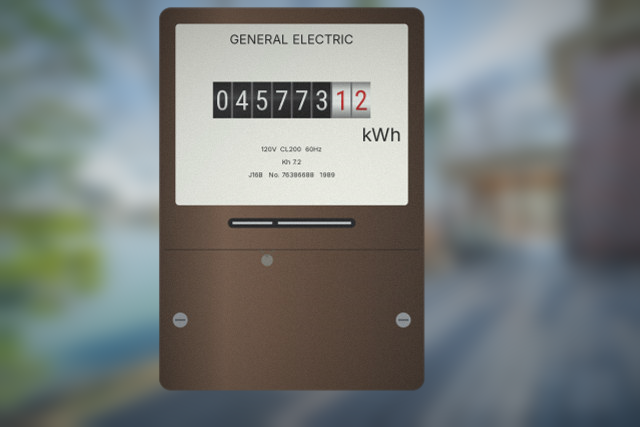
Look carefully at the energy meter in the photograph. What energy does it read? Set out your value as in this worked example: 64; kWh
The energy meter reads 45773.12; kWh
